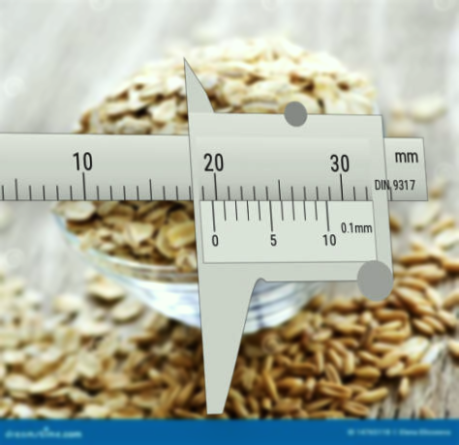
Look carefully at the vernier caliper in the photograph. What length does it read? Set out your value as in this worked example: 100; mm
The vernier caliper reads 19.7; mm
